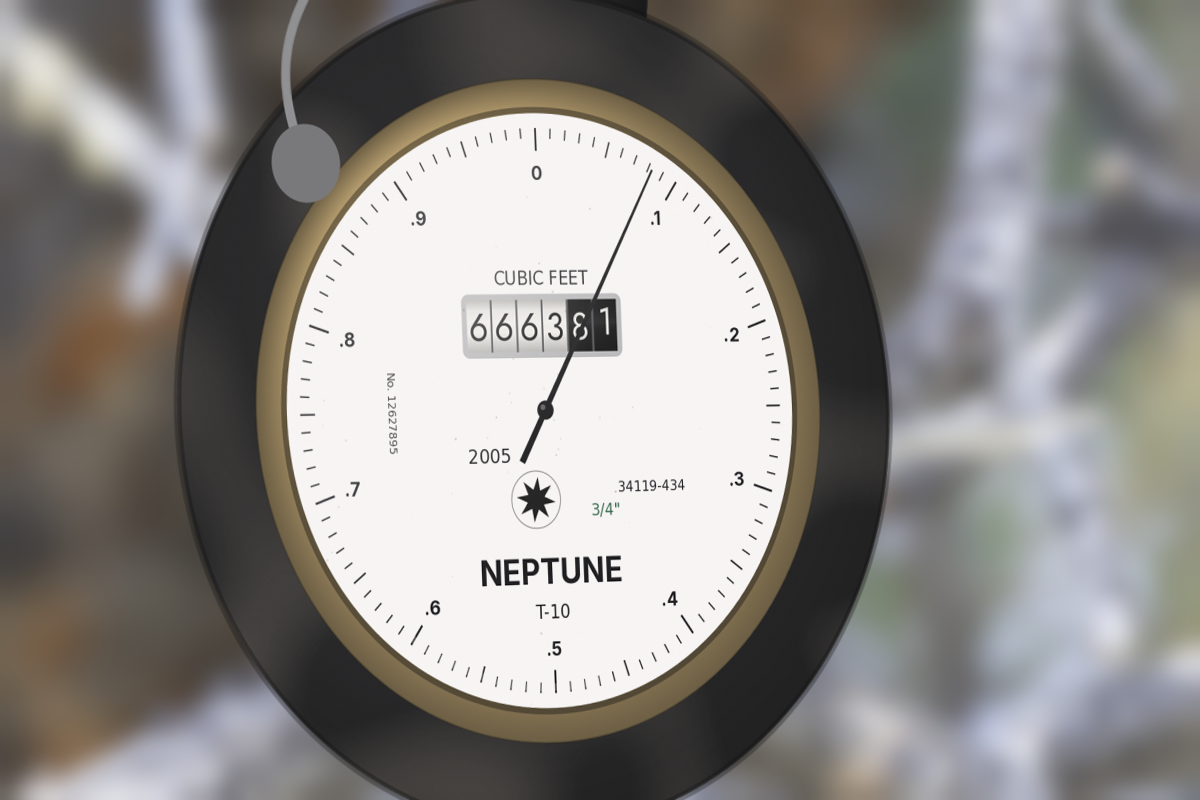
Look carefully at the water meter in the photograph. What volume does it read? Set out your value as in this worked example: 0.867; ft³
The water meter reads 666381.08; ft³
